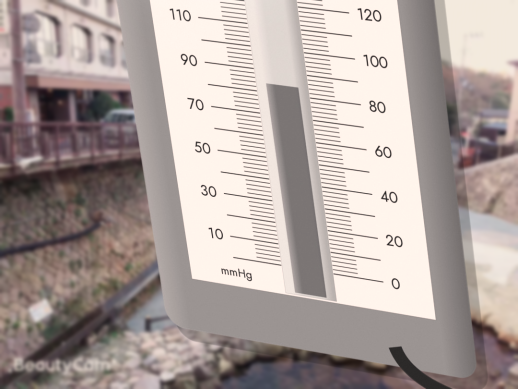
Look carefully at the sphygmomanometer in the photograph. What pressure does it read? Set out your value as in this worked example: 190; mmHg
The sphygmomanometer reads 84; mmHg
